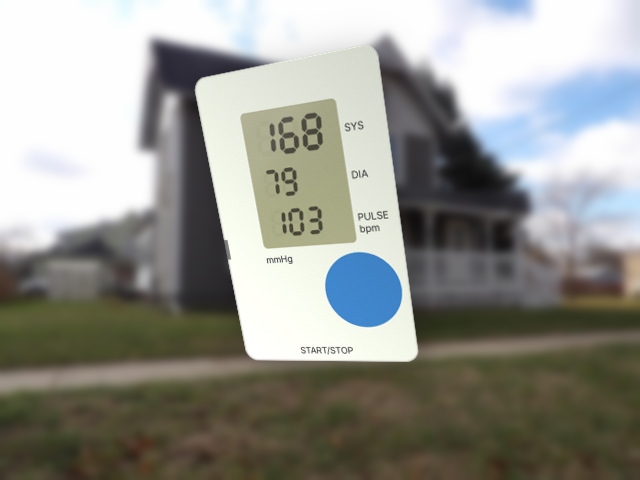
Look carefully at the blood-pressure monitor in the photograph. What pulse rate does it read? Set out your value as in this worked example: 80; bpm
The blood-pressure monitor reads 103; bpm
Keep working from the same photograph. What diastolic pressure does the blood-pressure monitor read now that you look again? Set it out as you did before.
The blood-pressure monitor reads 79; mmHg
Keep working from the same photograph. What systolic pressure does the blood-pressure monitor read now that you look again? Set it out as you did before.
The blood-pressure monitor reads 168; mmHg
